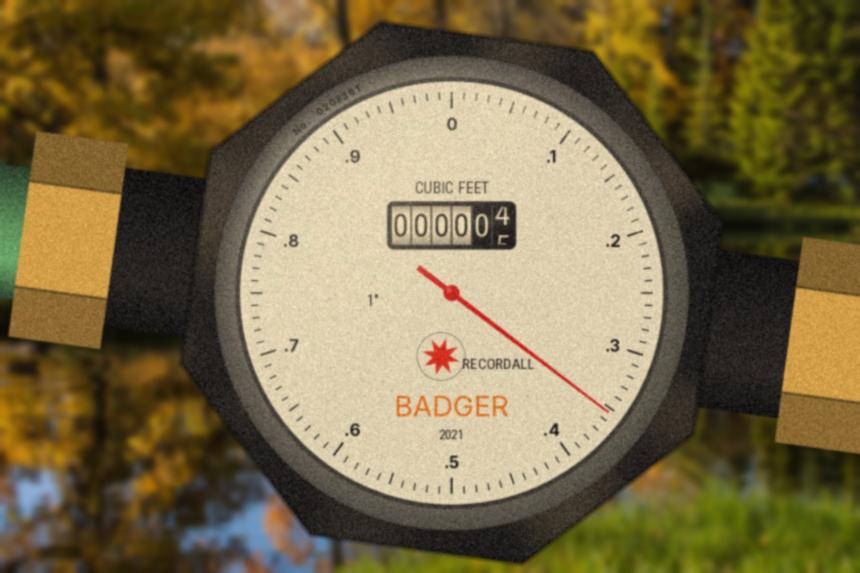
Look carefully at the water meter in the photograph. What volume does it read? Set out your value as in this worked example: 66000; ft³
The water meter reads 4.35; ft³
